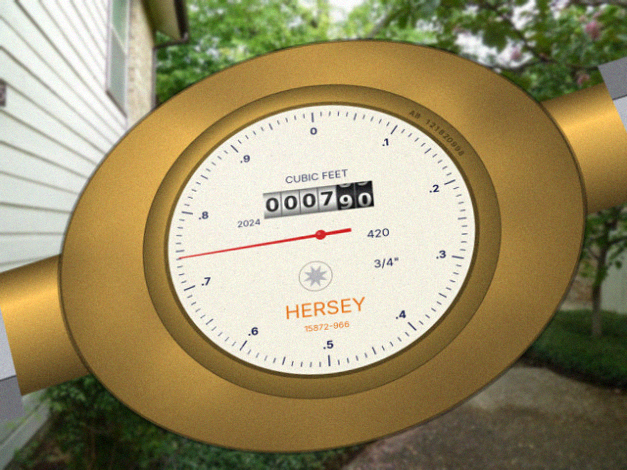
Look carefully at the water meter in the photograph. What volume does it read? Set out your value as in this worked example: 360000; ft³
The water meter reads 789.74; ft³
